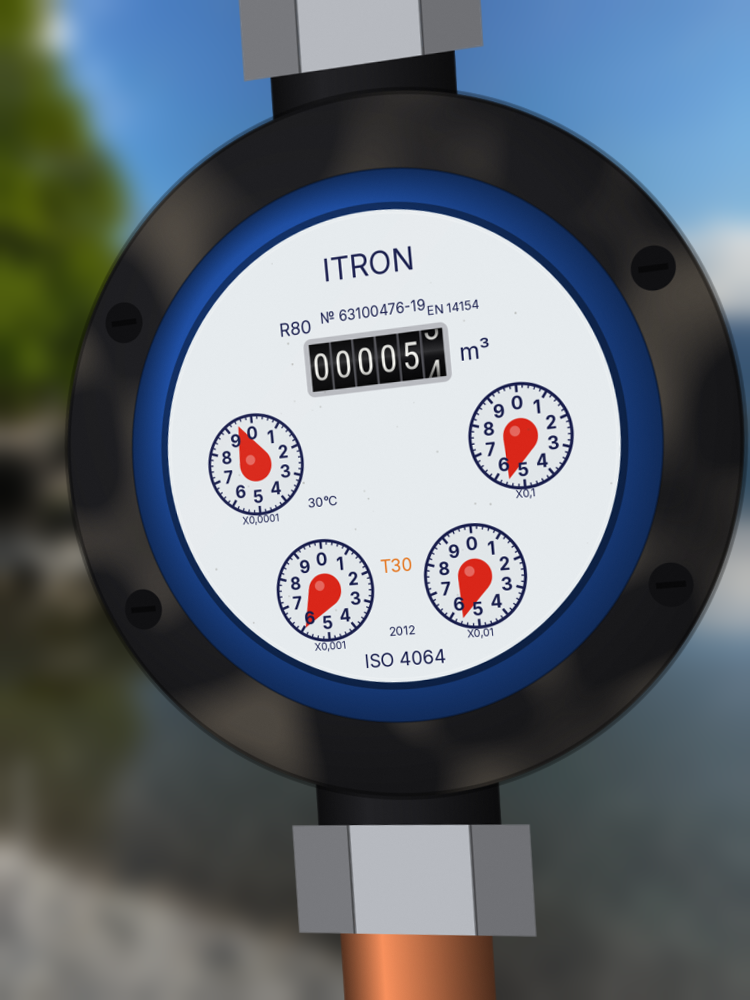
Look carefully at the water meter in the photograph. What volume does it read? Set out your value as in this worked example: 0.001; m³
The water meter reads 53.5559; m³
